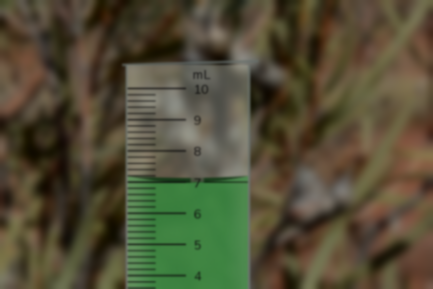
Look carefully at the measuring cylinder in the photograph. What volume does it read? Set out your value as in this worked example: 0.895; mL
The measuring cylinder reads 7; mL
